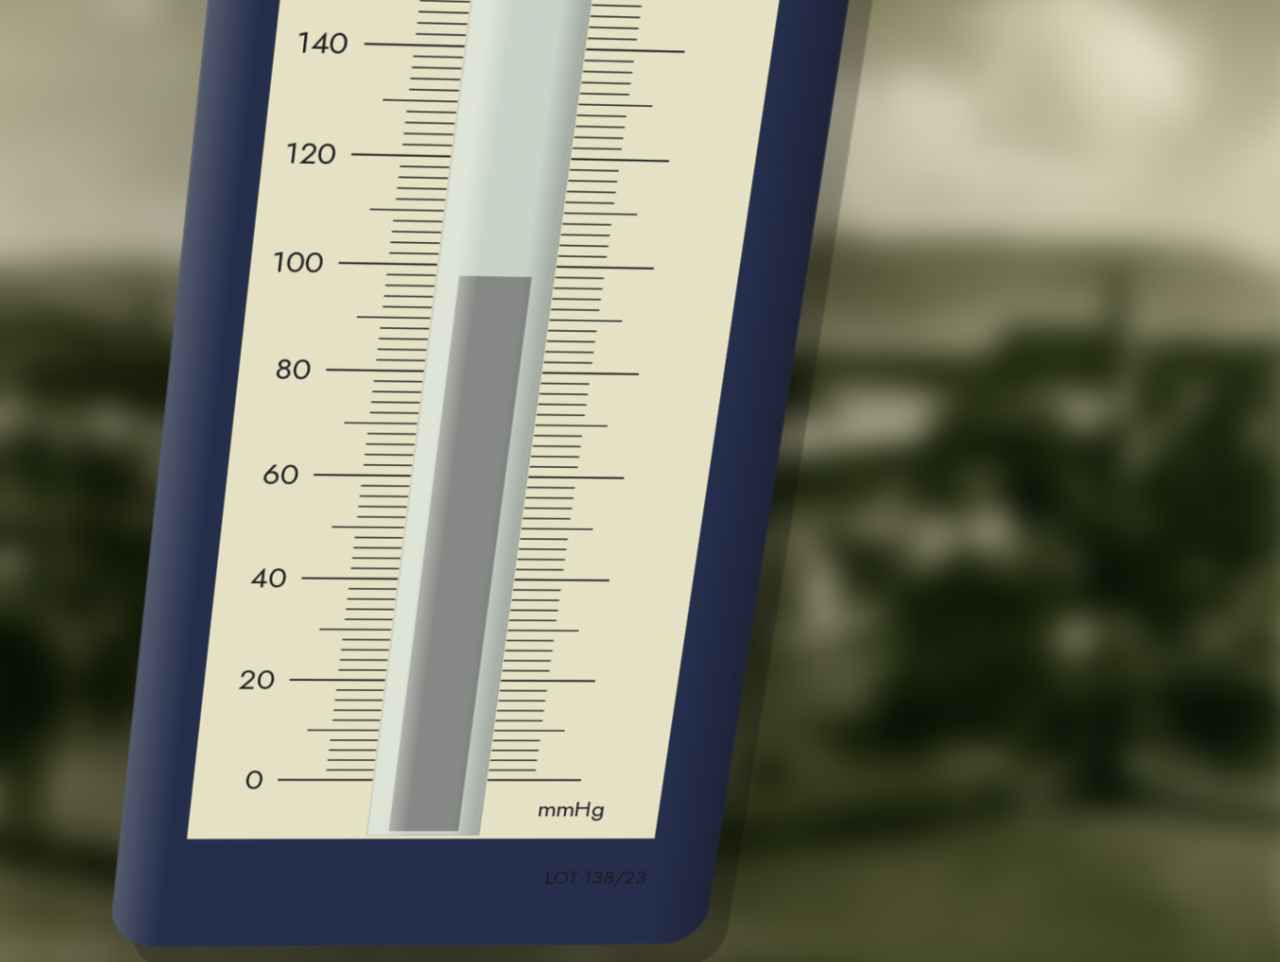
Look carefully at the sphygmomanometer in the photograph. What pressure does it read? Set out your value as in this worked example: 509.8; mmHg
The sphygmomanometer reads 98; mmHg
